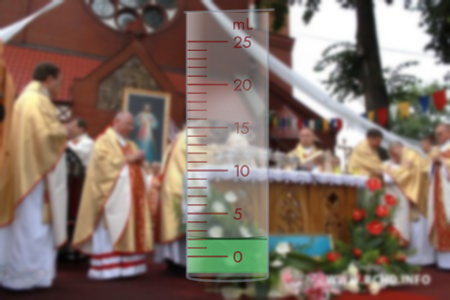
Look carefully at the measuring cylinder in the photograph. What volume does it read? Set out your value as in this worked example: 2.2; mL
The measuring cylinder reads 2; mL
